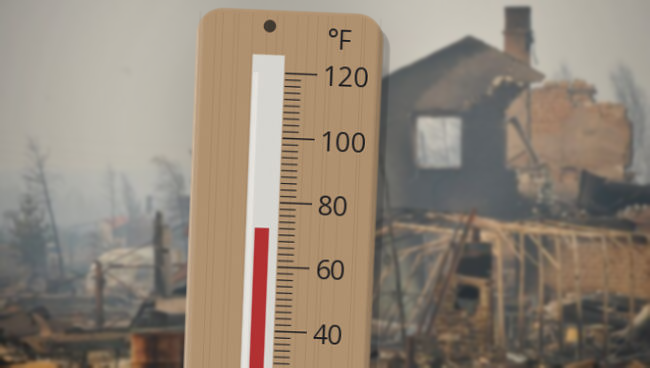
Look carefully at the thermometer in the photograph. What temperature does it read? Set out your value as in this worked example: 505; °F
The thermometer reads 72; °F
